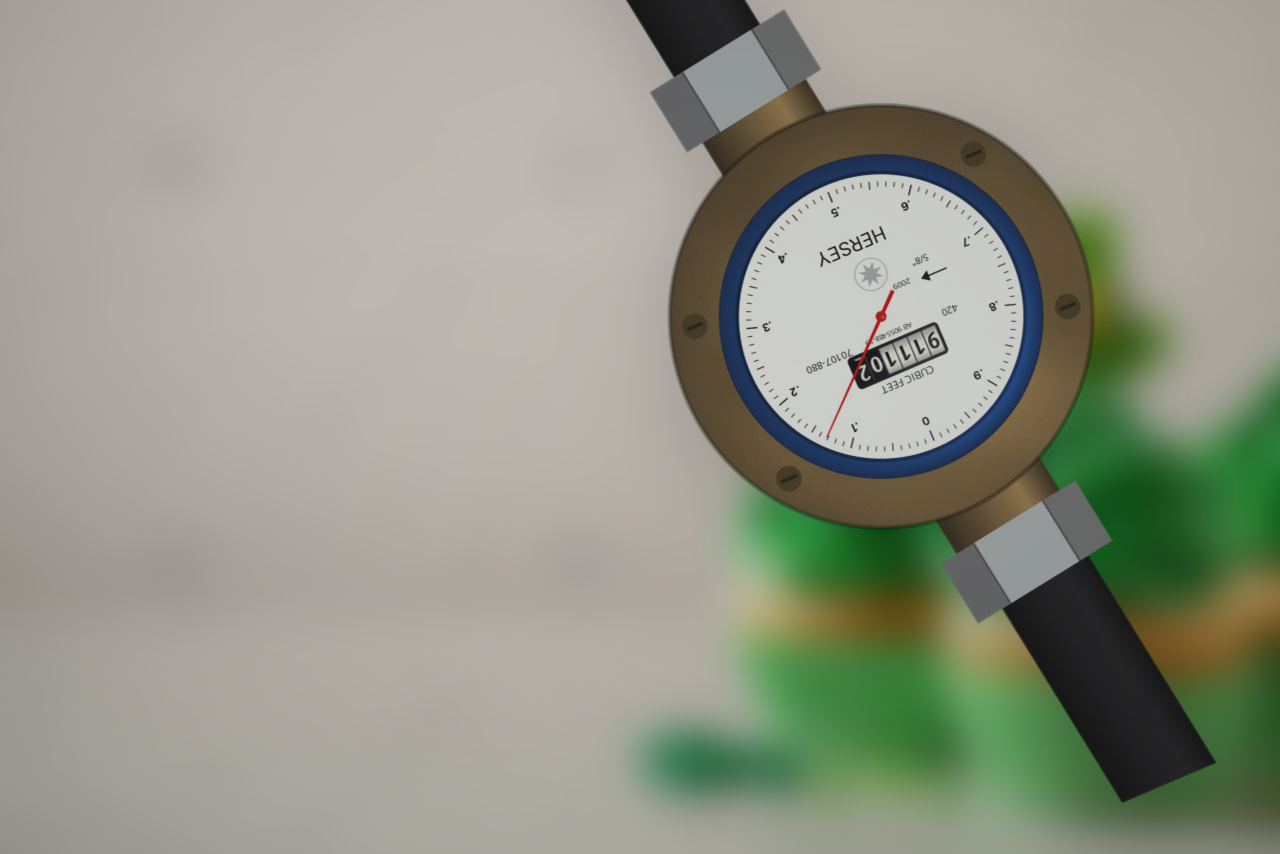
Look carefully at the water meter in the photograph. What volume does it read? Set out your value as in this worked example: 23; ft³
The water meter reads 911102.13; ft³
